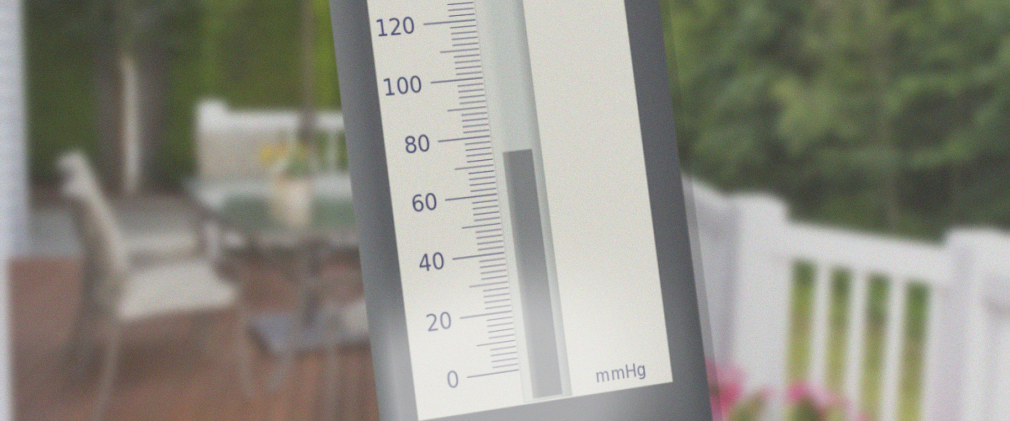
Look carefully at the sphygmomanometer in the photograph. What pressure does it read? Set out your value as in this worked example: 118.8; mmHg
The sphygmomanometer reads 74; mmHg
